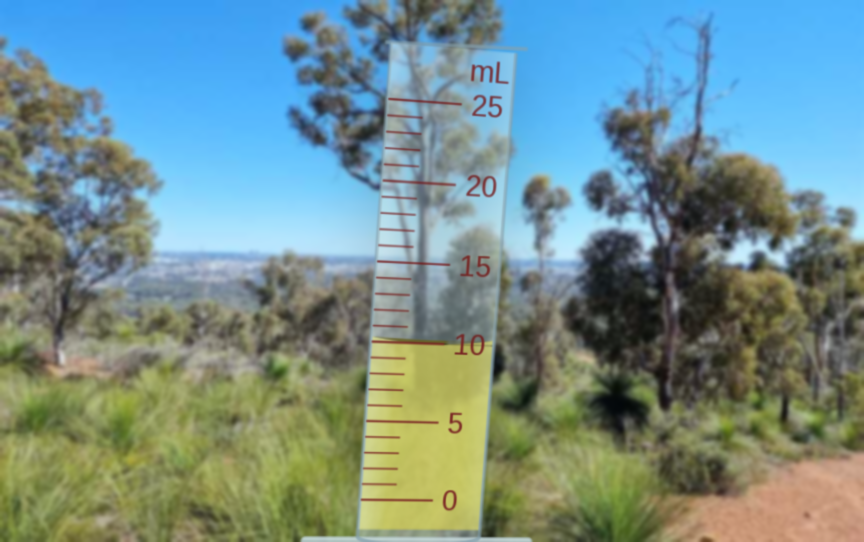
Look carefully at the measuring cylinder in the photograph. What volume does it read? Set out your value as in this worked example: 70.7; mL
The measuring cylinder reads 10; mL
